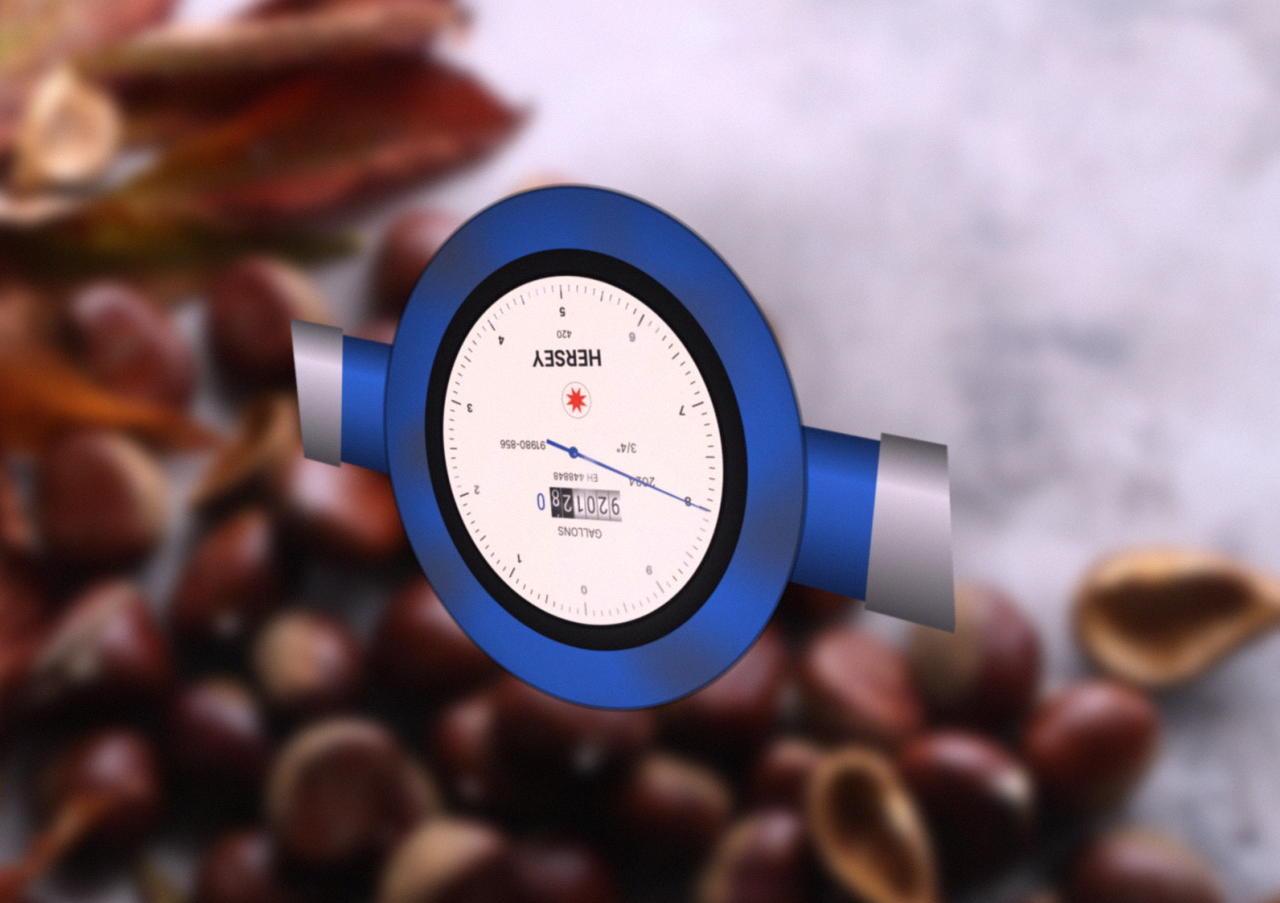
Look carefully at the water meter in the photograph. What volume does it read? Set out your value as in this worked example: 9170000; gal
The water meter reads 9201278.0; gal
